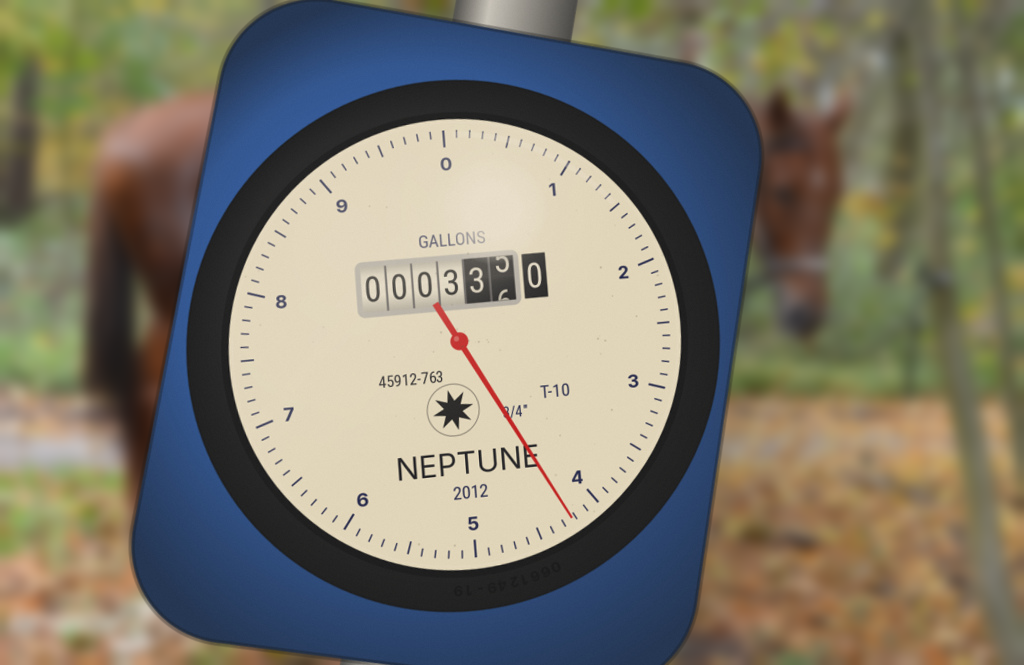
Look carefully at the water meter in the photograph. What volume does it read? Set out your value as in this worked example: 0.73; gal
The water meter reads 3354.2; gal
